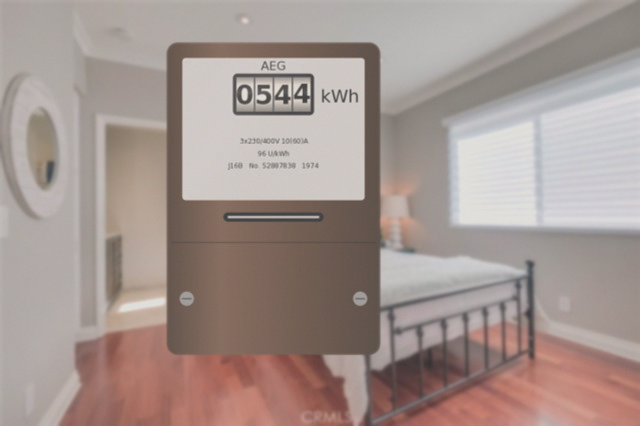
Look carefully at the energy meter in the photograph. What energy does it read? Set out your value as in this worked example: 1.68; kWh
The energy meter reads 544; kWh
